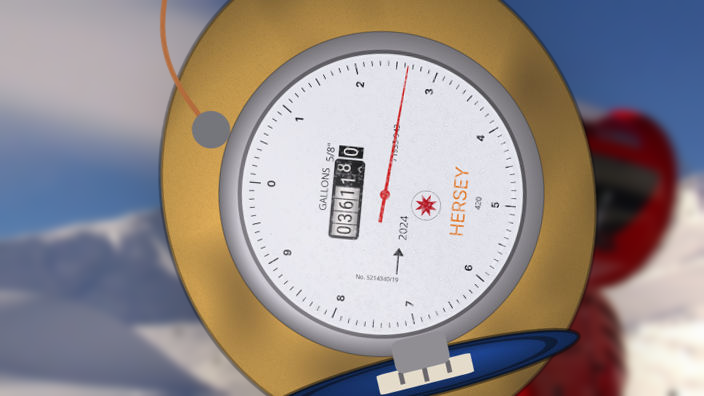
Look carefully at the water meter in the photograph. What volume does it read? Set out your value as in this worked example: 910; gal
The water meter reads 361182.6; gal
